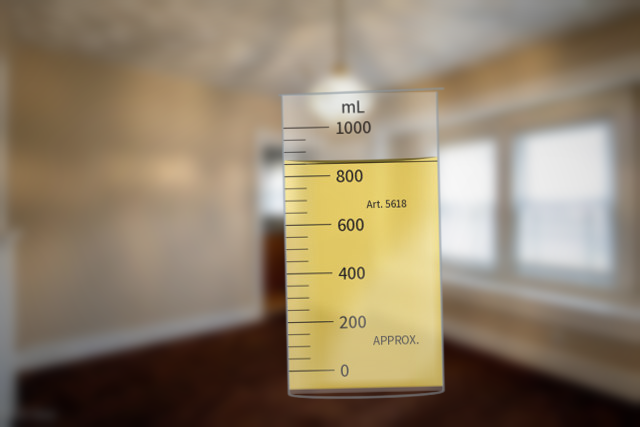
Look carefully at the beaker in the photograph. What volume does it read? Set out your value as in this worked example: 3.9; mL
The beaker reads 850; mL
